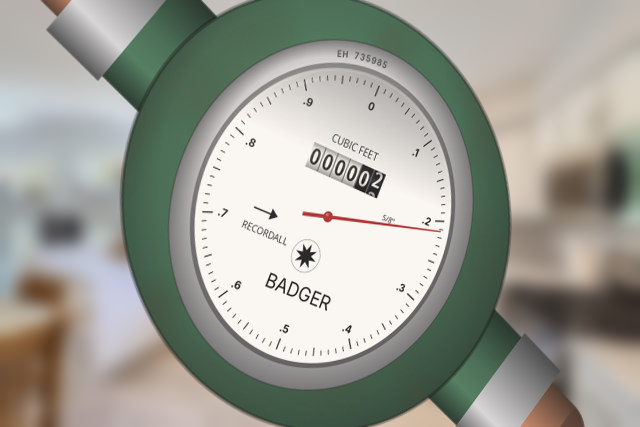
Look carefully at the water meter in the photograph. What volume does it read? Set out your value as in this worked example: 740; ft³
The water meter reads 2.21; ft³
